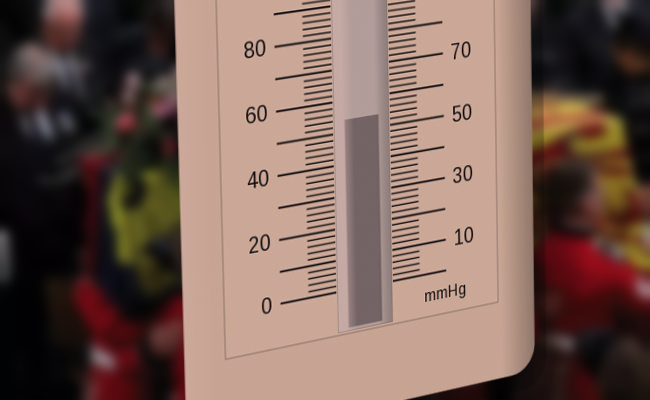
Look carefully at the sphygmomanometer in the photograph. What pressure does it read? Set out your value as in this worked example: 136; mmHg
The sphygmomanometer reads 54; mmHg
